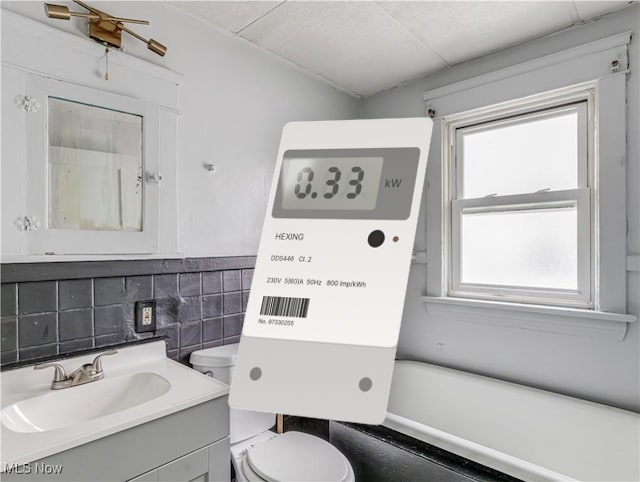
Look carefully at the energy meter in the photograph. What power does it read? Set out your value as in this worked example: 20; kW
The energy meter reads 0.33; kW
